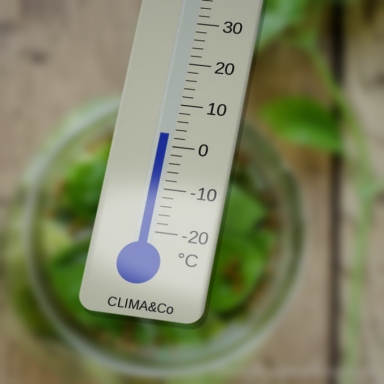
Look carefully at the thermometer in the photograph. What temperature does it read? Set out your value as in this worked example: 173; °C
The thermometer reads 3; °C
